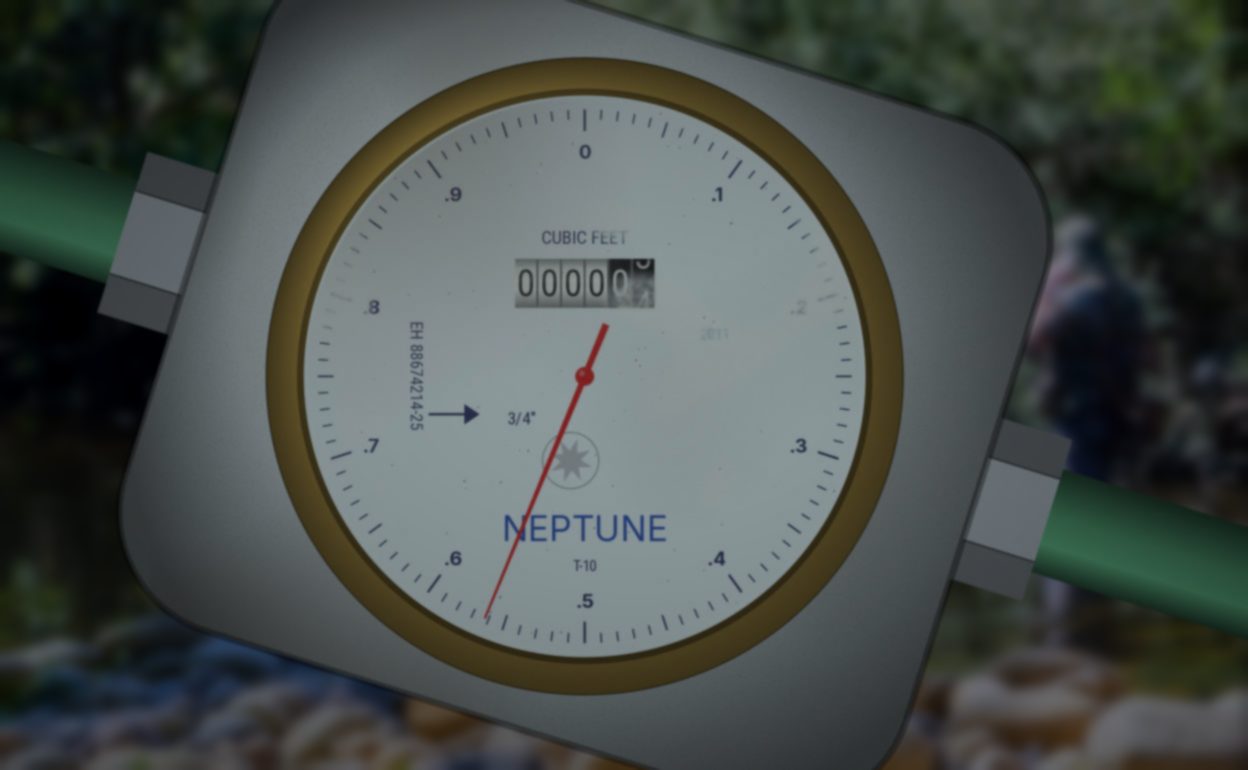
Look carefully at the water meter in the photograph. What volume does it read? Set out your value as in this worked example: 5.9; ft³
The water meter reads 3.56; ft³
